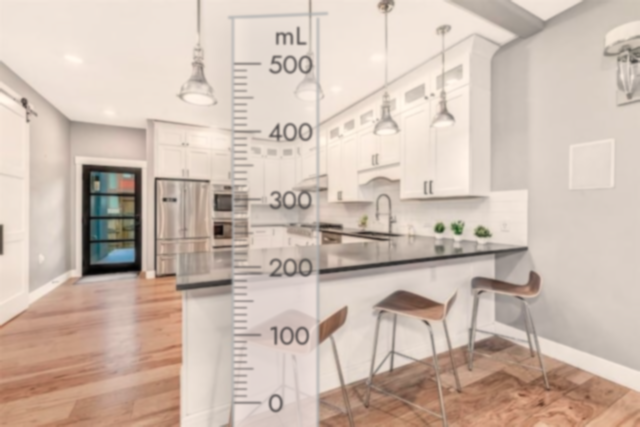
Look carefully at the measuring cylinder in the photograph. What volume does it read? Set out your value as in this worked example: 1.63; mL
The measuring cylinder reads 190; mL
